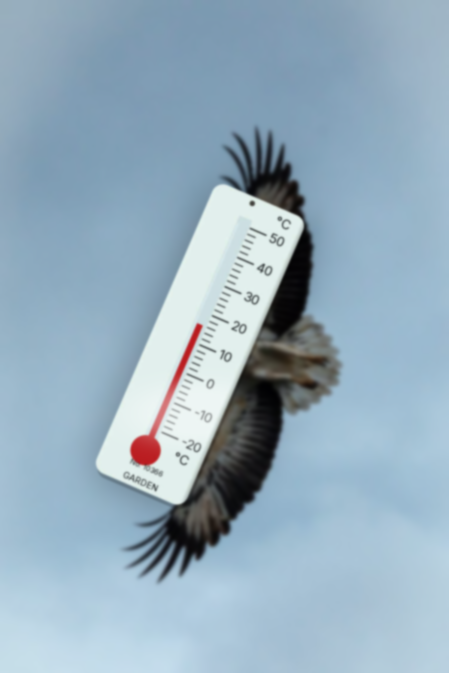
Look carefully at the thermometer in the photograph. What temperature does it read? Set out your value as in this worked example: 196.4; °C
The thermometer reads 16; °C
